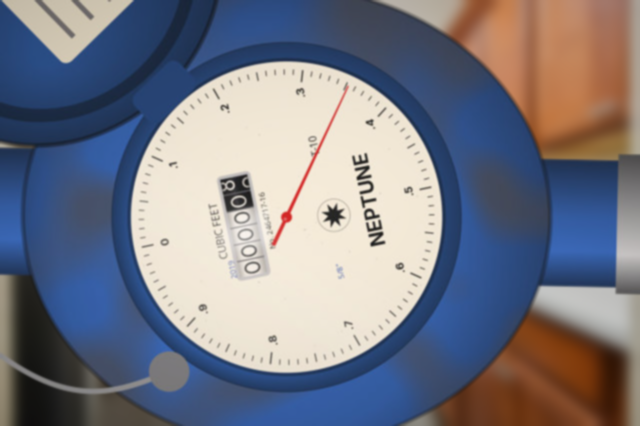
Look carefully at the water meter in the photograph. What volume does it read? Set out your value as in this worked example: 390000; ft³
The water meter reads 8.35; ft³
